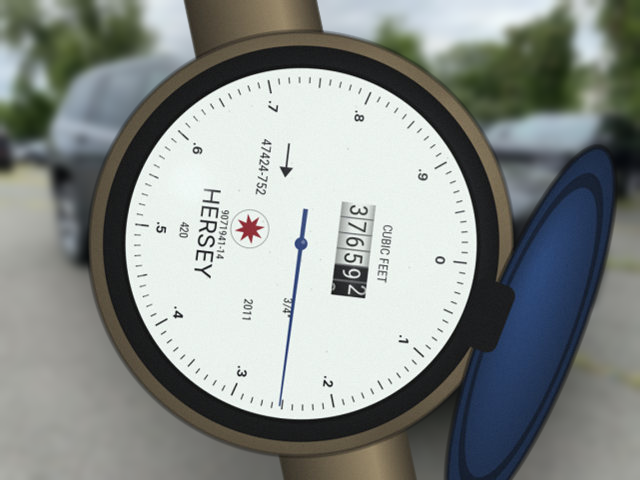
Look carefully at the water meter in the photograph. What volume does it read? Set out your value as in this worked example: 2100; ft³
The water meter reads 376592.25; ft³
